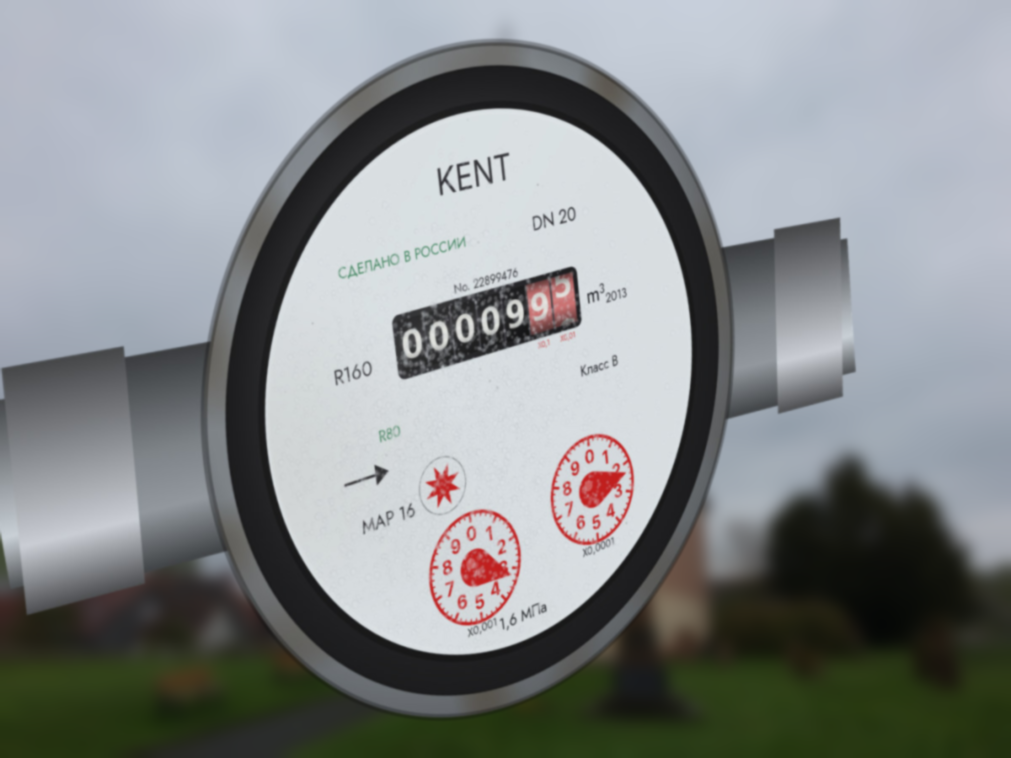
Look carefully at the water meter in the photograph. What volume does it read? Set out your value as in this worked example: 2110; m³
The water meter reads 9.9532; m³
